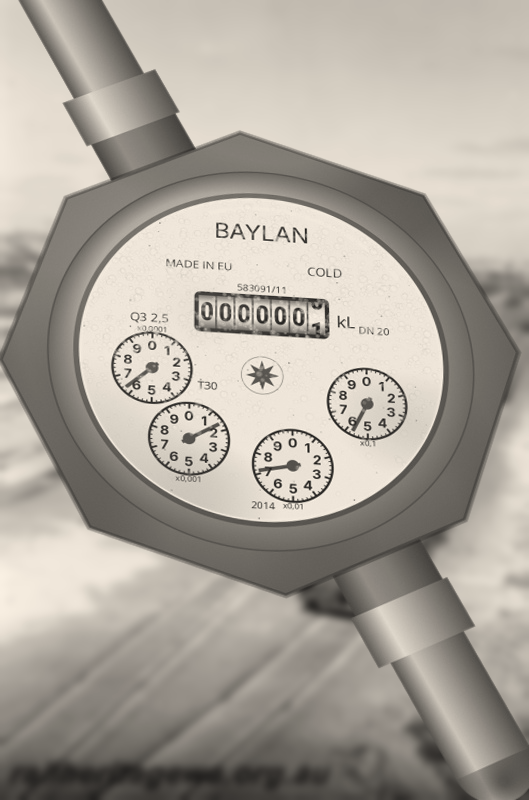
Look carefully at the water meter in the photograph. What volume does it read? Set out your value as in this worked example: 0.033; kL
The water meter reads 0.5716; kL
